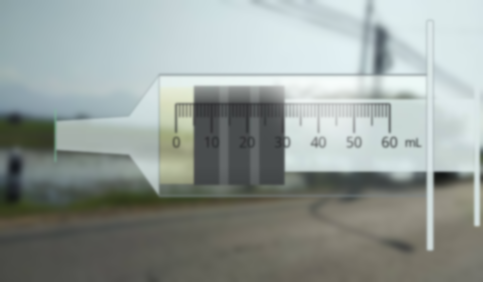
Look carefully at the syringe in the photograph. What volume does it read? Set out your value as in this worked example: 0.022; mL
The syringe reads 5; mL
